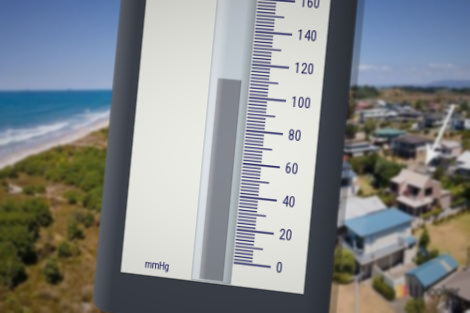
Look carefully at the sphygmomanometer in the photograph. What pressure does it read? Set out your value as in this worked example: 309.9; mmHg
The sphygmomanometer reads 110; mmHg
